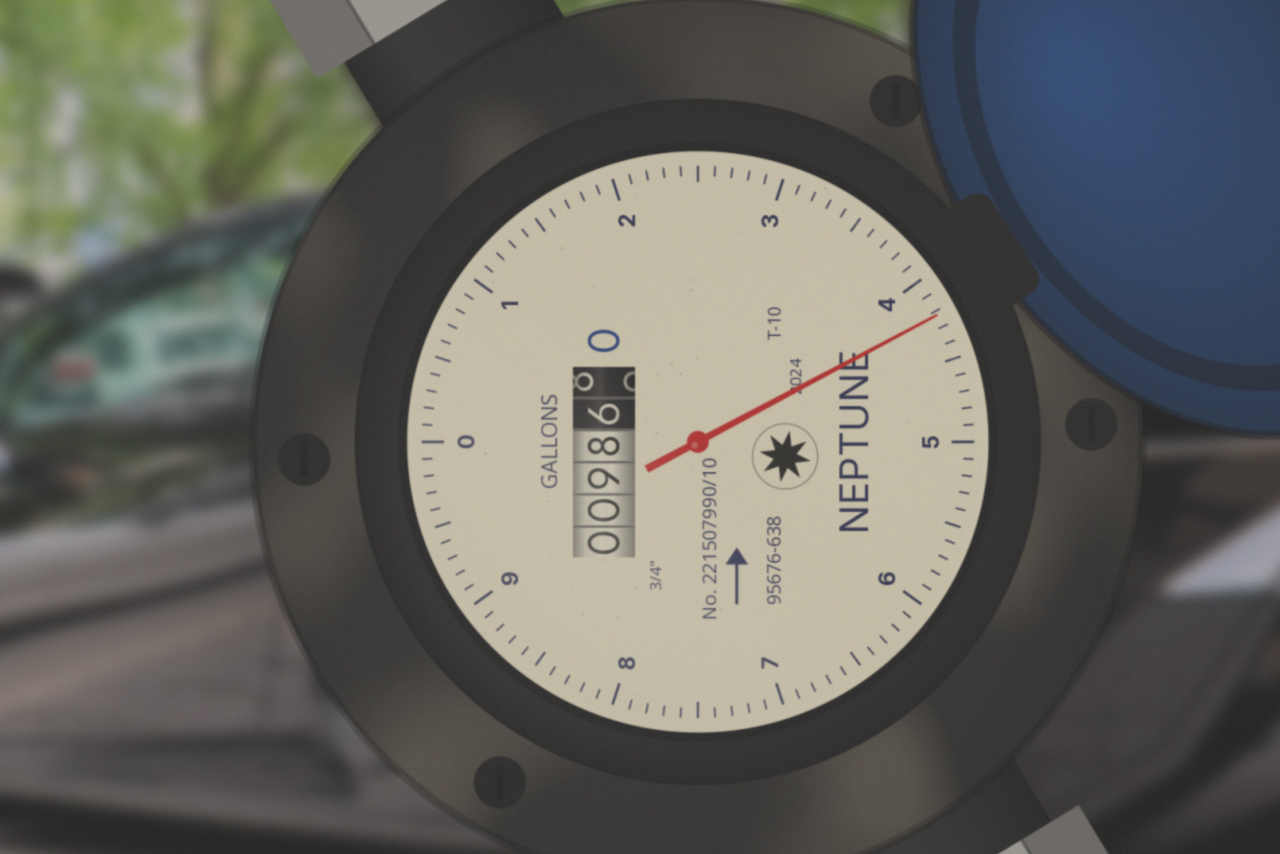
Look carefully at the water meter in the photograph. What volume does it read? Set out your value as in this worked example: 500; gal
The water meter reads 98684.2; gal
